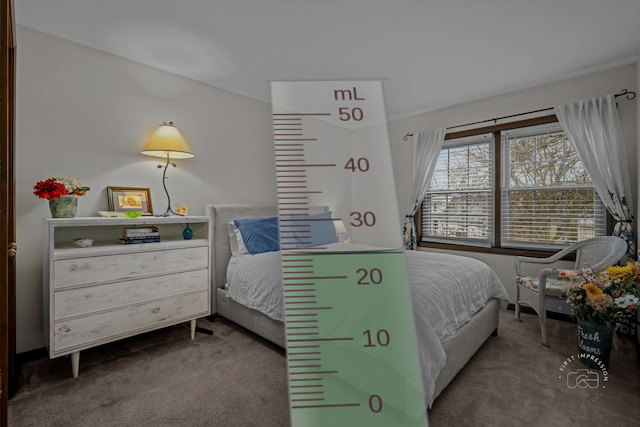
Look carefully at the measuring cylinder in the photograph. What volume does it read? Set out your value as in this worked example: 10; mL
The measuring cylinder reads 24; mL
